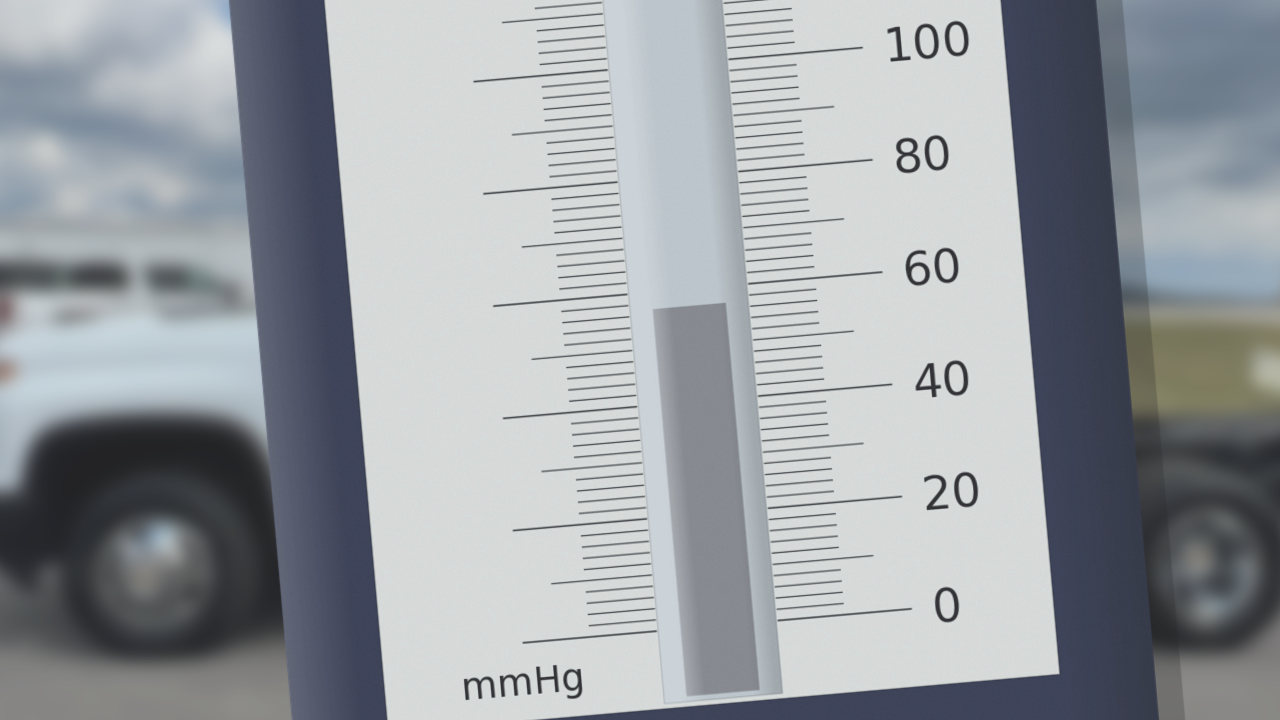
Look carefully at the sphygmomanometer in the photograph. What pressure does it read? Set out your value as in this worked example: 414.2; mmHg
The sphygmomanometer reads 57; mmHg
